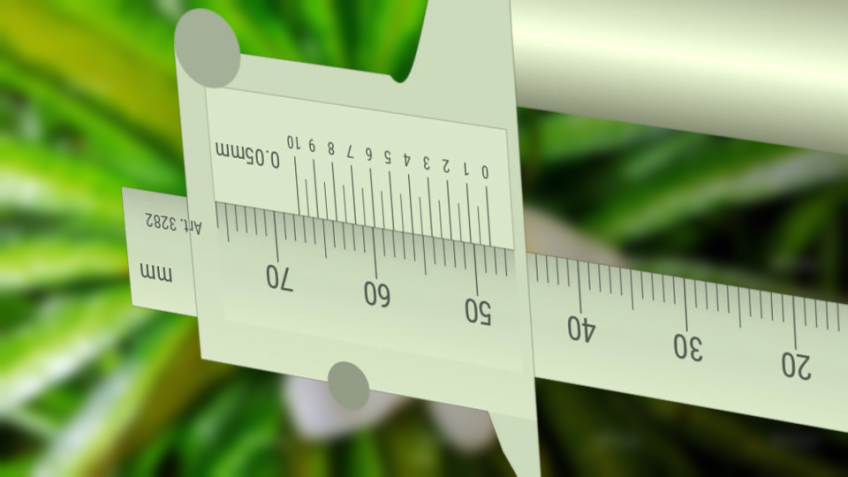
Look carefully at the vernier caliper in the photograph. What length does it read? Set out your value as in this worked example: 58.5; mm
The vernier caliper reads 48.4; mm
